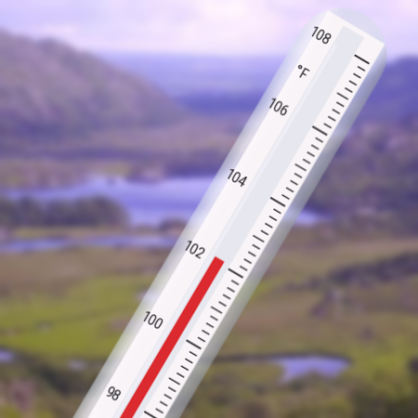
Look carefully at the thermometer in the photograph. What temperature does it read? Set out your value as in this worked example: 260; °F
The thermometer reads 102.1; °F
